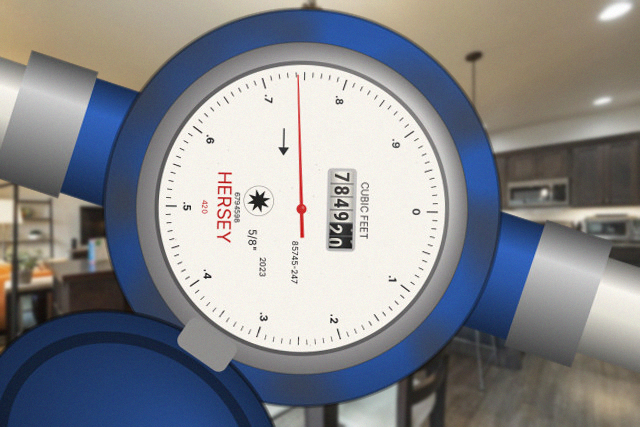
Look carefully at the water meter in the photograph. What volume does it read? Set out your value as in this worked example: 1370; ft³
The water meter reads 784919.74; ft³
